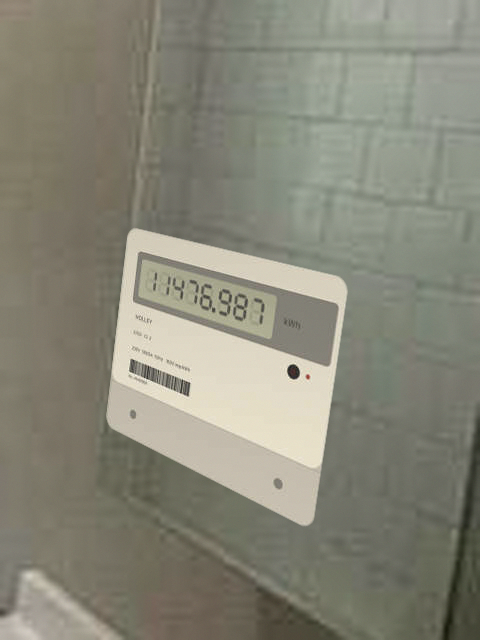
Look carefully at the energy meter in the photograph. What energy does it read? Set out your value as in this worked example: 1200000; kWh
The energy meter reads 11476.987; kWh
